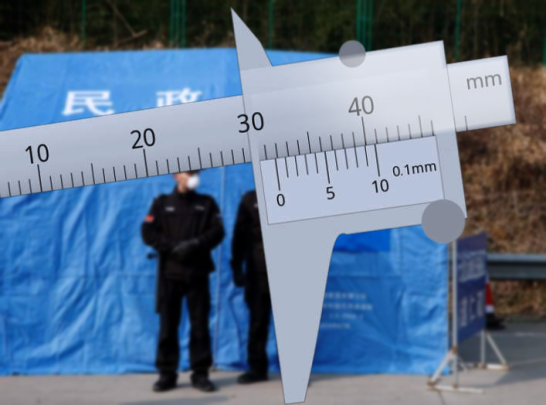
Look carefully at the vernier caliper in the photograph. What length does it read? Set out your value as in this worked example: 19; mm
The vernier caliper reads 31.8; mm
